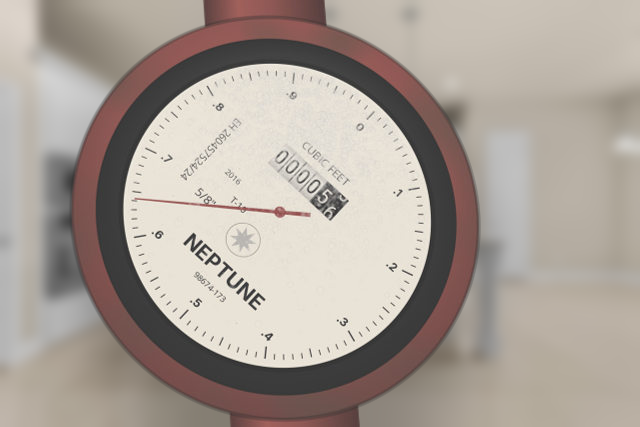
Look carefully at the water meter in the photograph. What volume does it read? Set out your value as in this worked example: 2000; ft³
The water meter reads 55.64; ft³
